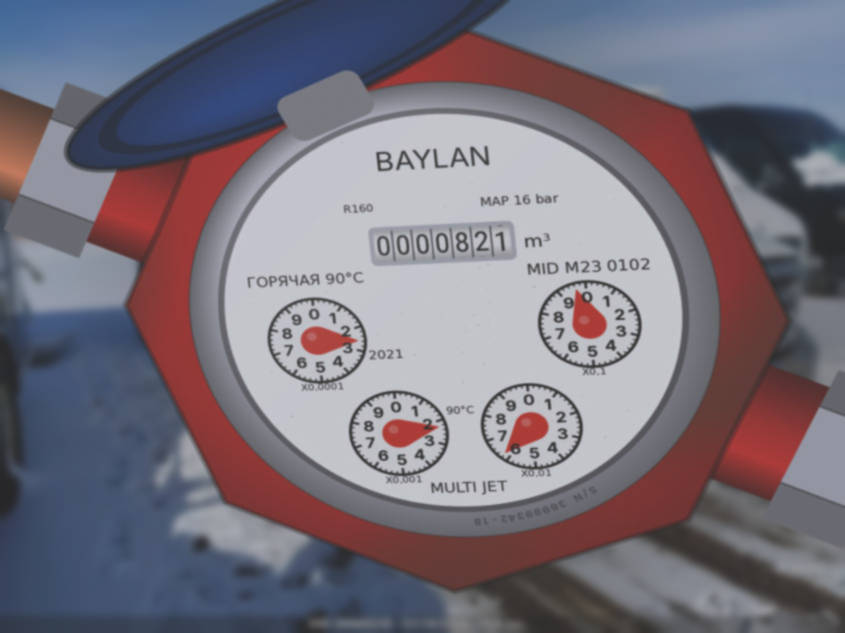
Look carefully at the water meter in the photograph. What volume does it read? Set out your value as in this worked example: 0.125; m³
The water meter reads 820.9622; m³
